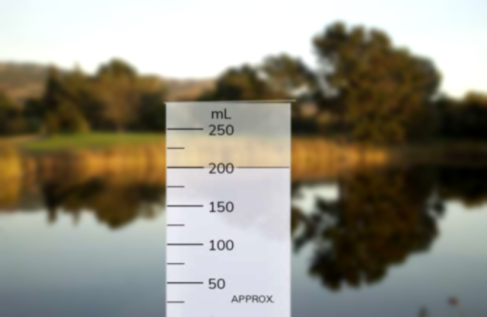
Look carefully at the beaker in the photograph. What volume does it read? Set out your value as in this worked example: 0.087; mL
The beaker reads 200; mL
